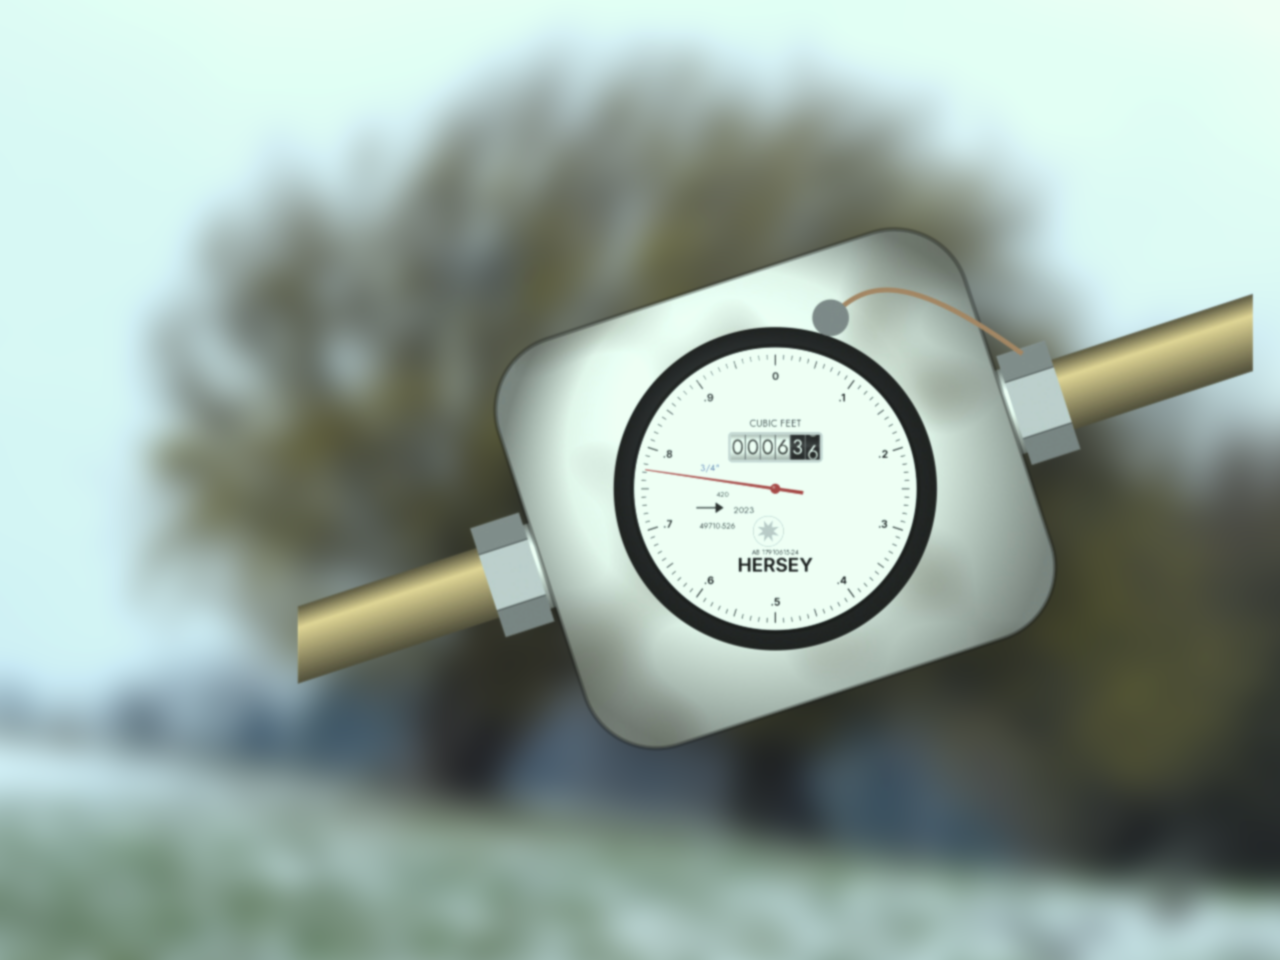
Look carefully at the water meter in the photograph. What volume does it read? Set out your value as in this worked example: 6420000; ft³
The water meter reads 635.77; ft³
